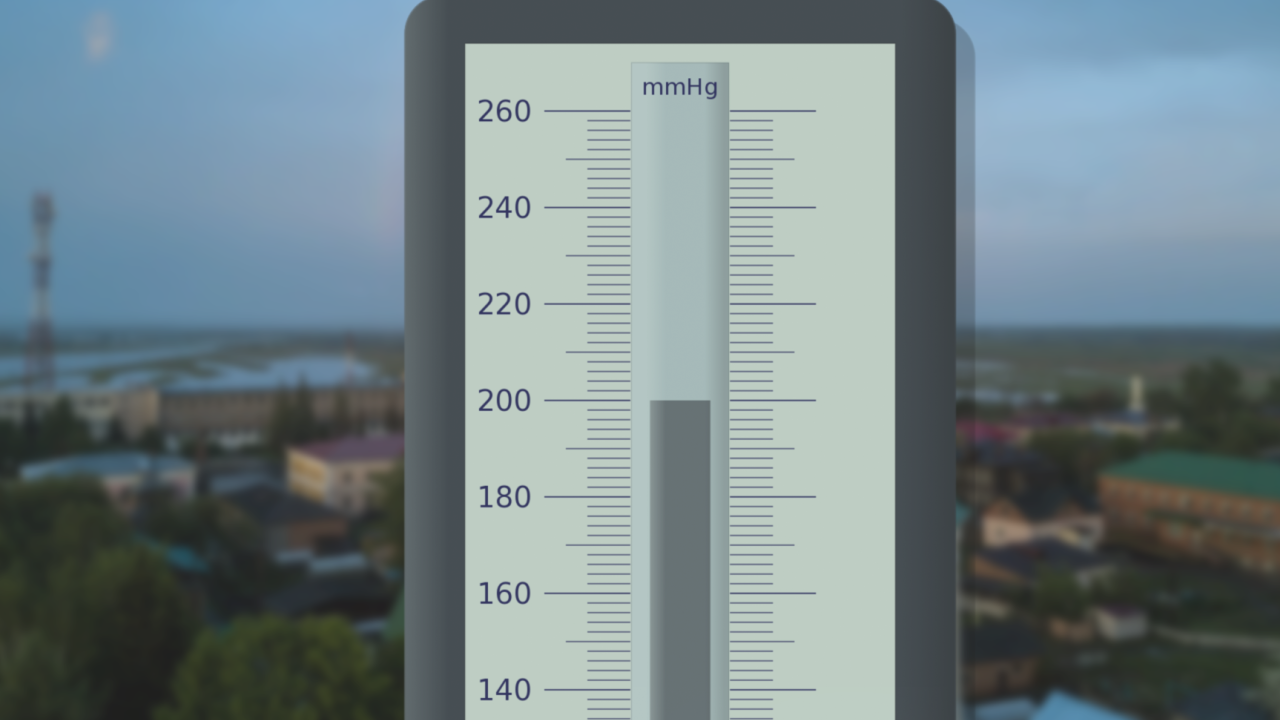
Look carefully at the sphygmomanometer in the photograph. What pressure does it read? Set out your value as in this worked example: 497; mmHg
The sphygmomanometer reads 200; mmHg
